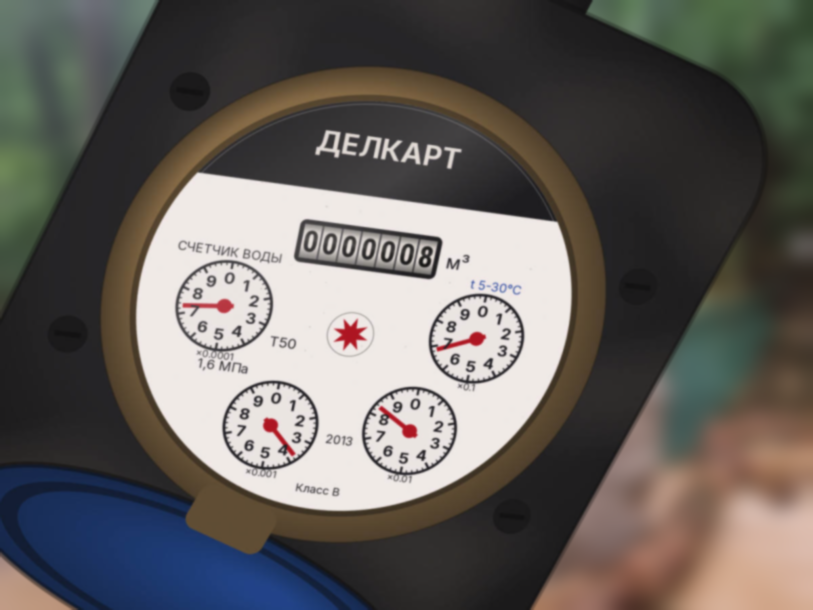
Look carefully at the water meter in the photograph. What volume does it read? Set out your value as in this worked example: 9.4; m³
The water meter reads 8.6837; m³
